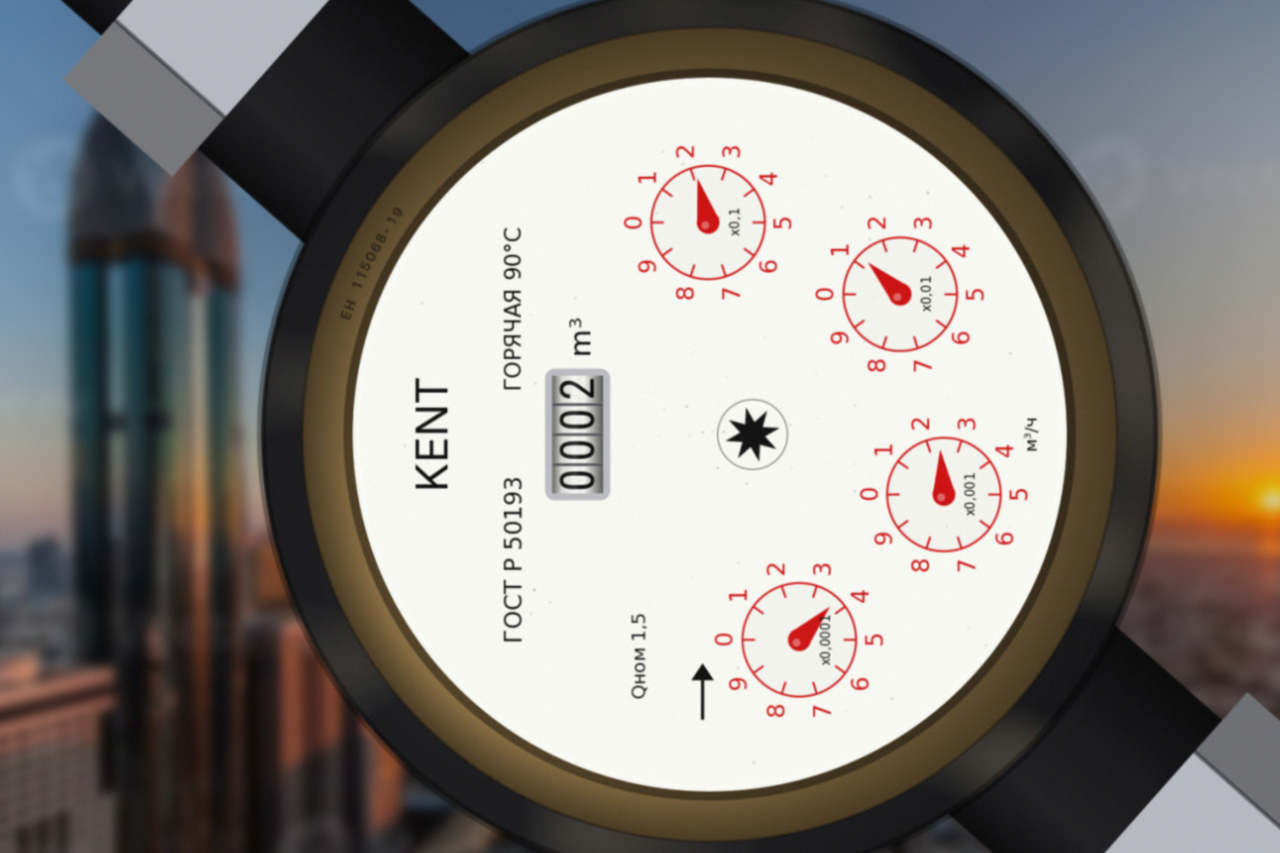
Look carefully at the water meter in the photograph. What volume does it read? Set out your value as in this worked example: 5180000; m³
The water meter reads 2.2123; m³
